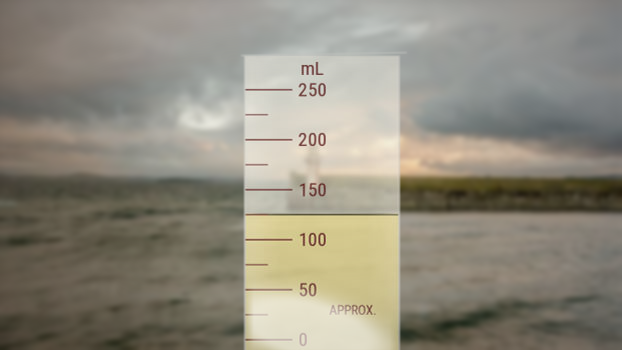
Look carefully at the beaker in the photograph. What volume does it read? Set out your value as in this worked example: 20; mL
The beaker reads 125; mL
